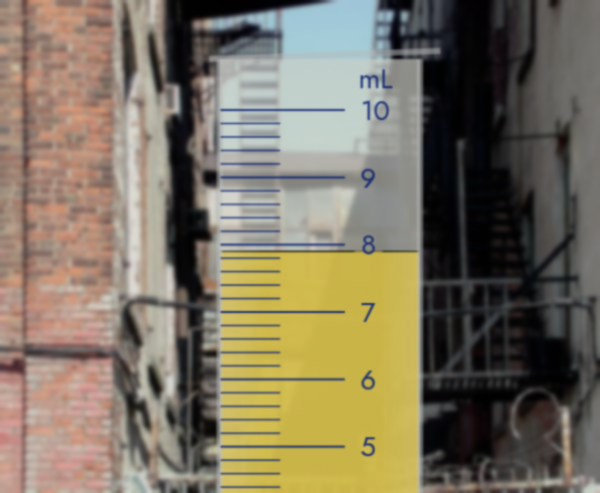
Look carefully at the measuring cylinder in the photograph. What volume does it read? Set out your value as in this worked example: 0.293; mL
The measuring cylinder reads 7.9; mL
